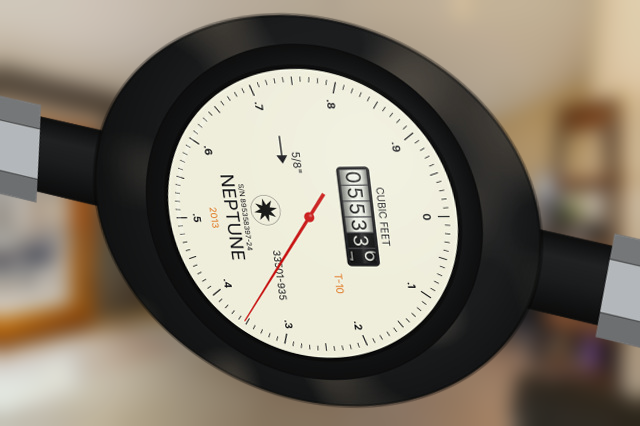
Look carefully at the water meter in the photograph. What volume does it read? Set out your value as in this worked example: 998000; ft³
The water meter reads 55336.35; ft³
